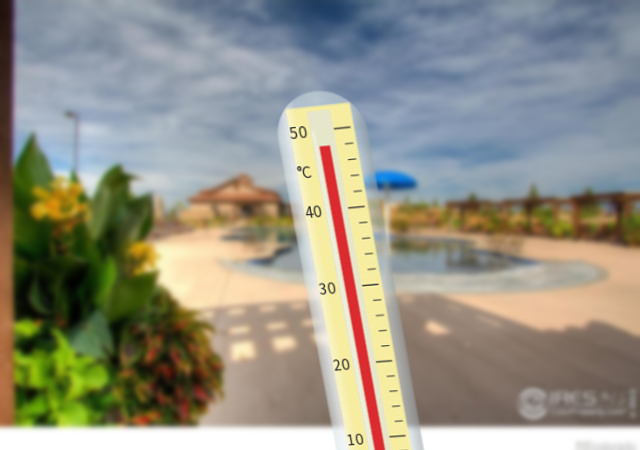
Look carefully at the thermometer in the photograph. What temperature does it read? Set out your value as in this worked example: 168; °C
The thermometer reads 48; °C
